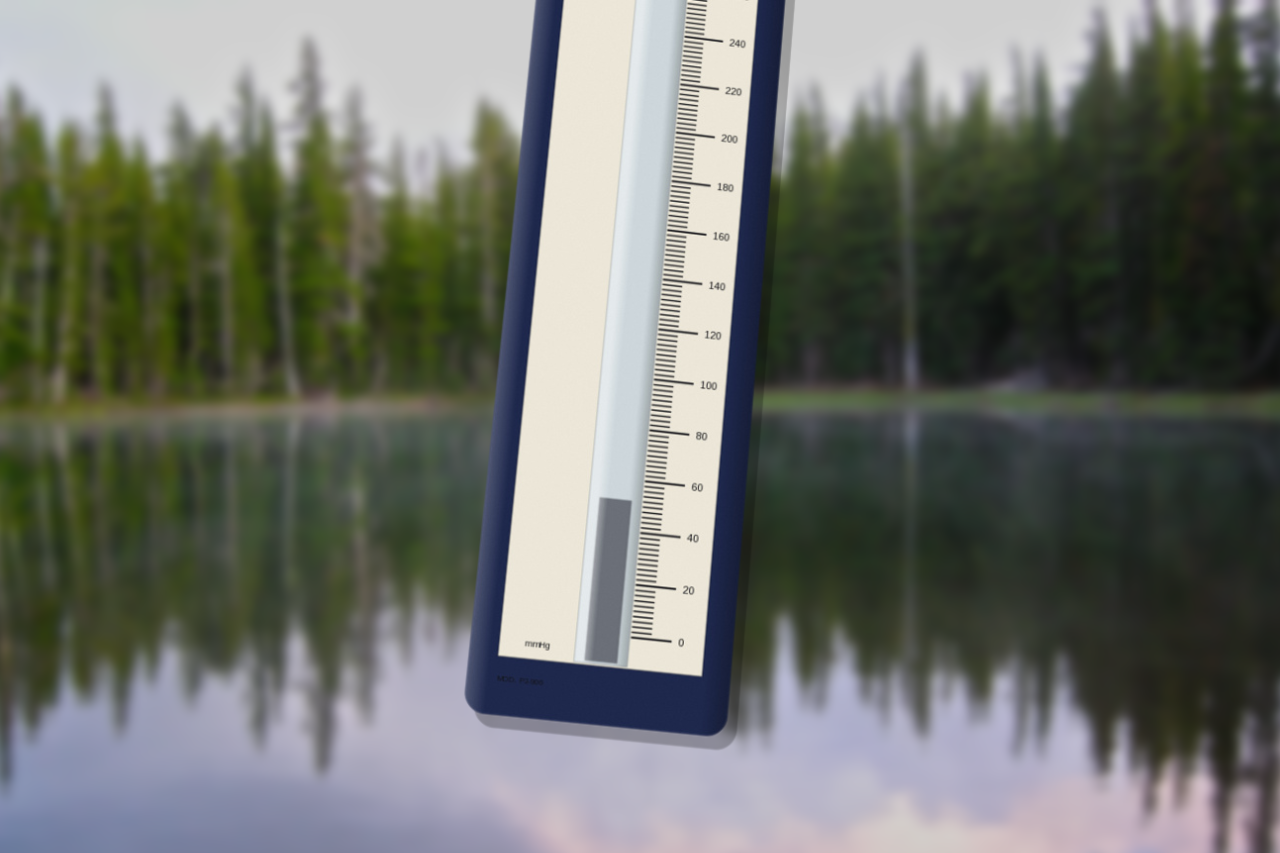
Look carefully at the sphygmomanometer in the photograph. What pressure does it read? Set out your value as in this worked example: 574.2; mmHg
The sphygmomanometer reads 52; mmHg
